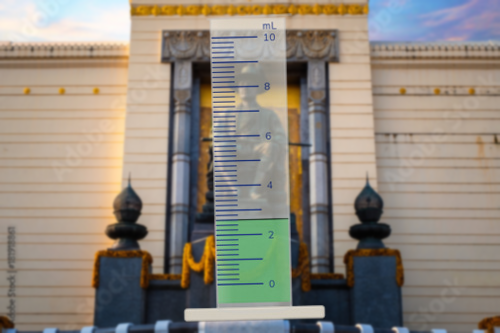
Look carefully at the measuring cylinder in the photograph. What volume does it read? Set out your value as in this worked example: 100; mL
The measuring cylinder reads 2.6; mL
